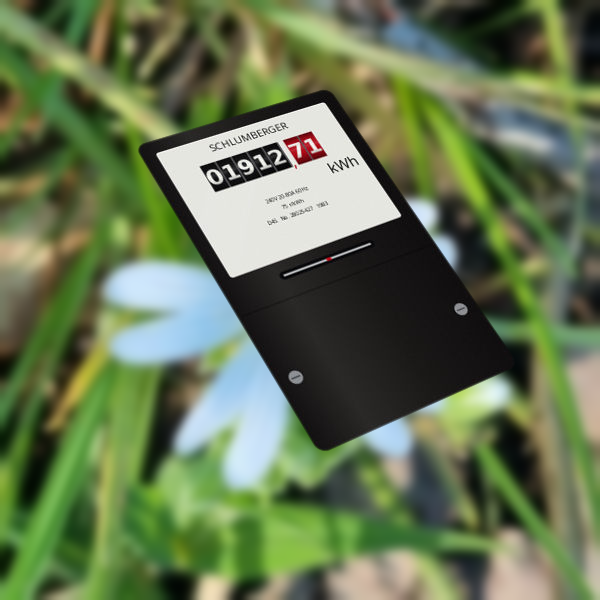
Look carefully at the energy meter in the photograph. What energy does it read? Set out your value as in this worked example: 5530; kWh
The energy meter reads 1912.71; kWh
